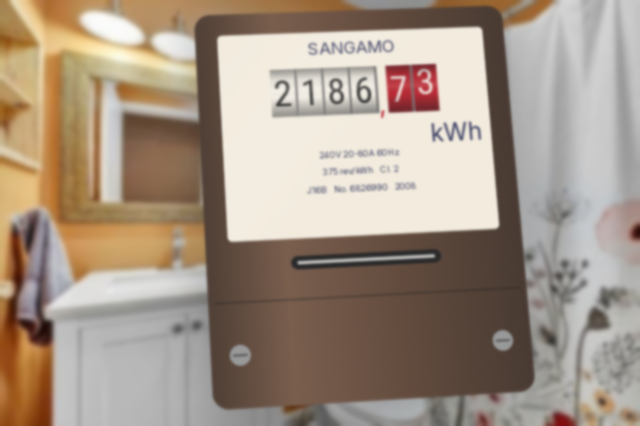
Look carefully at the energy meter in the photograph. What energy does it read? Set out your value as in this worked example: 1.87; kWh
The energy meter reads 2186.73; kWh
